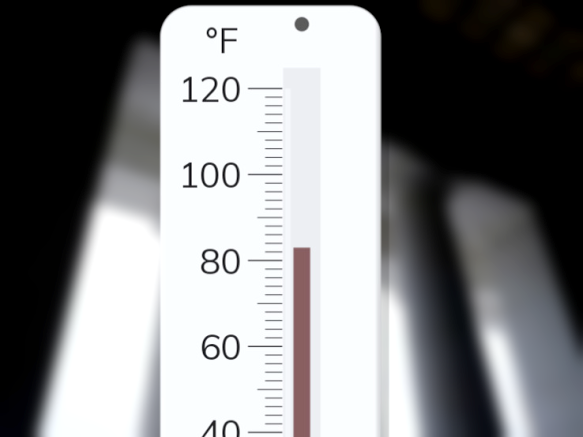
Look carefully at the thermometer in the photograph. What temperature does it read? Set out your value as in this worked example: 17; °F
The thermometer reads 83; °F
